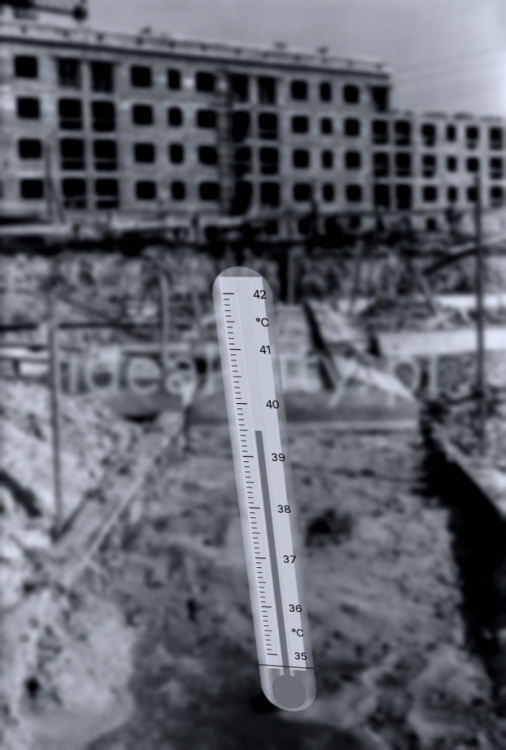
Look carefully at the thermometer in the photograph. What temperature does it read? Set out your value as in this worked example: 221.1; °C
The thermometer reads 39.5; °C
